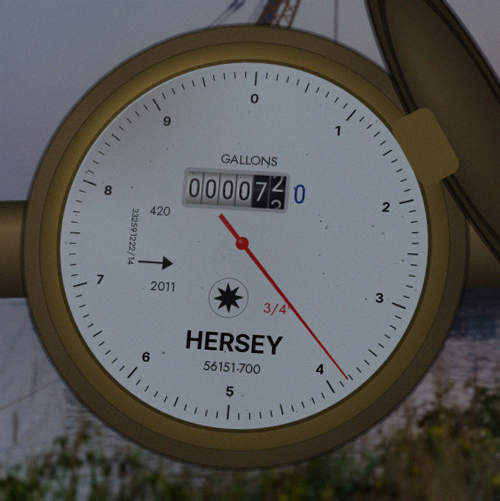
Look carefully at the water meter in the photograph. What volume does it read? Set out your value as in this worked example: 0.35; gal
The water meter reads 723.8; gal
